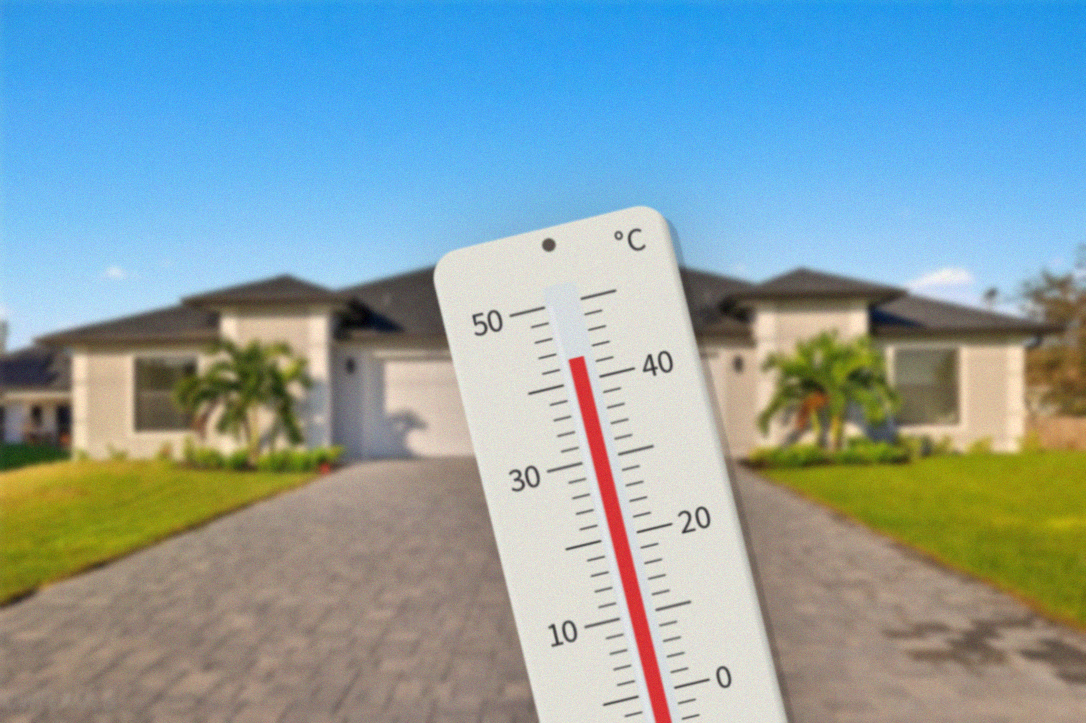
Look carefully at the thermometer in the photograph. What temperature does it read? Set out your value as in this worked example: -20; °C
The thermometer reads 43; °C
